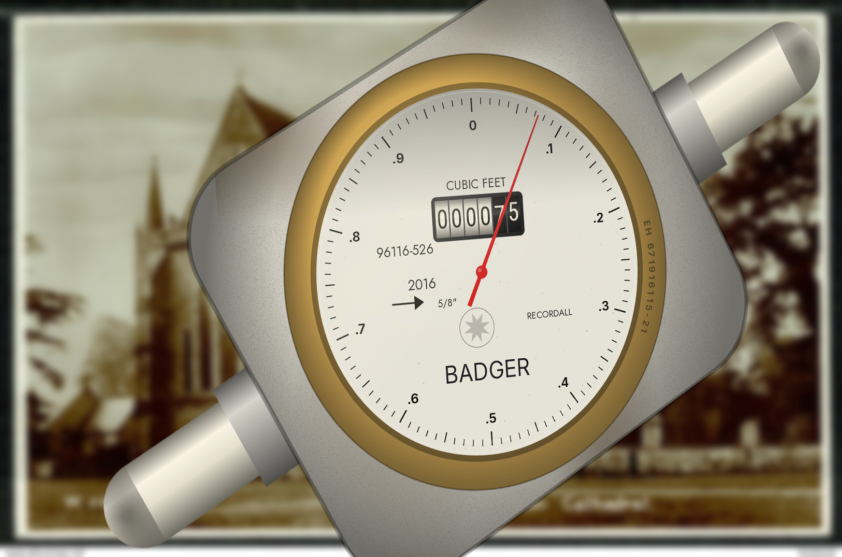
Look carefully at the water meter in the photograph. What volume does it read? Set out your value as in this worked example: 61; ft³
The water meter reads 75.07; ft³
